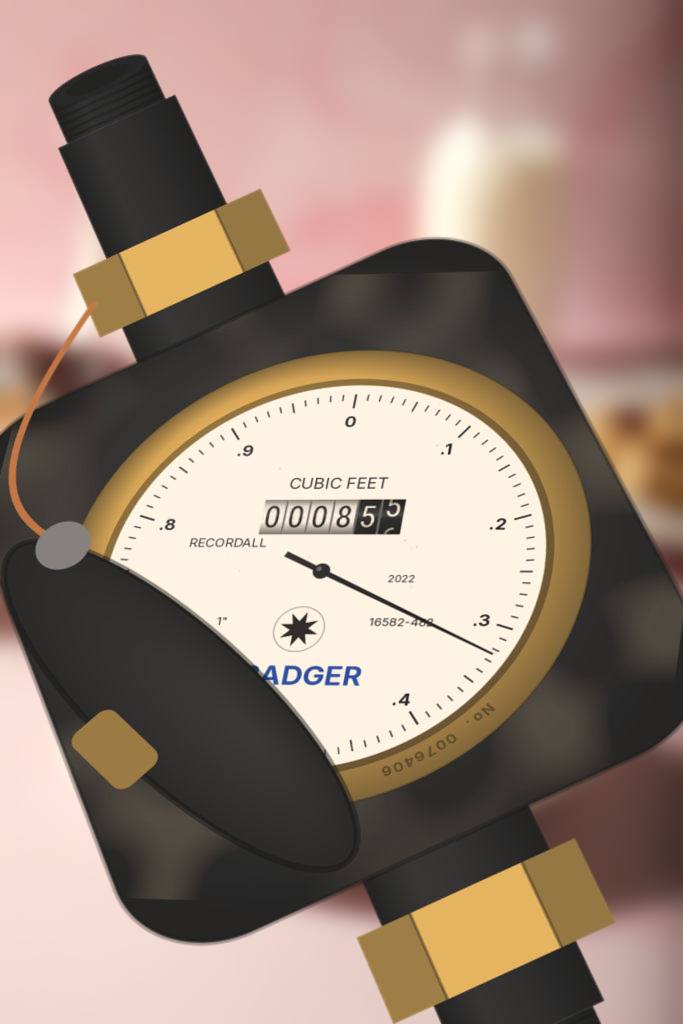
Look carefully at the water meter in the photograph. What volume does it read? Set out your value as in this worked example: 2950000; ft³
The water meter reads 855.32; ft³
